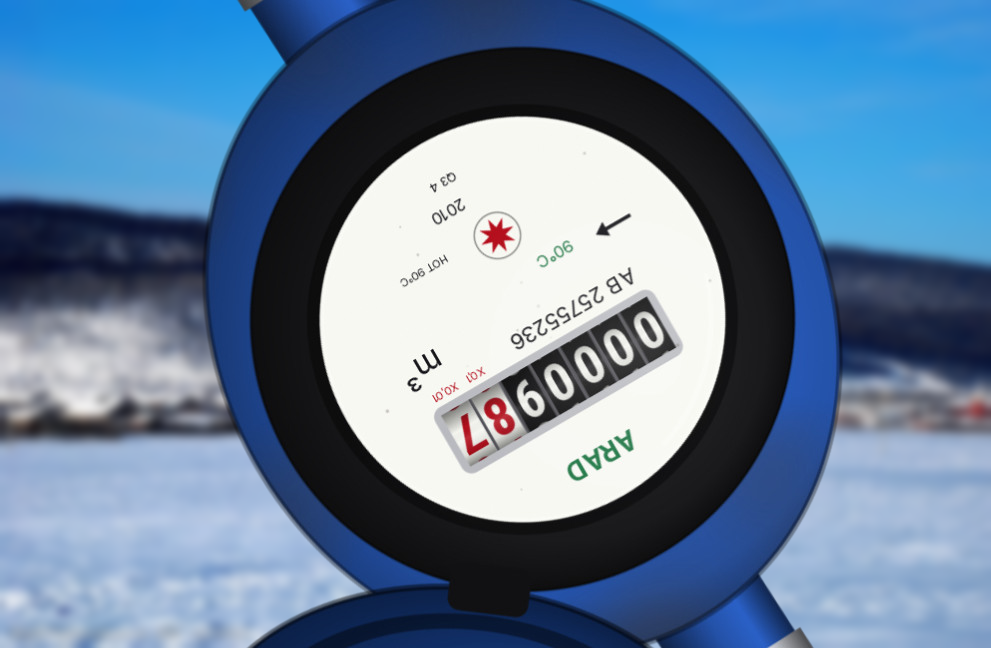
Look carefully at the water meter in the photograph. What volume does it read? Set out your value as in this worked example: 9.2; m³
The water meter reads 9.87; m³
